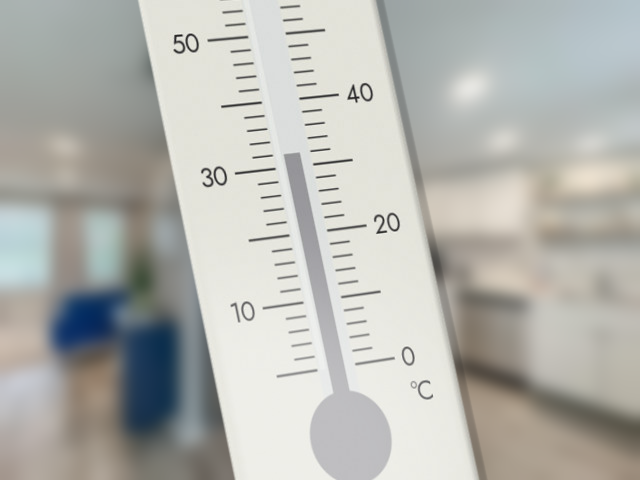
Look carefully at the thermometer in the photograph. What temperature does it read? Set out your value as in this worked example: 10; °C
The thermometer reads 32; °C
